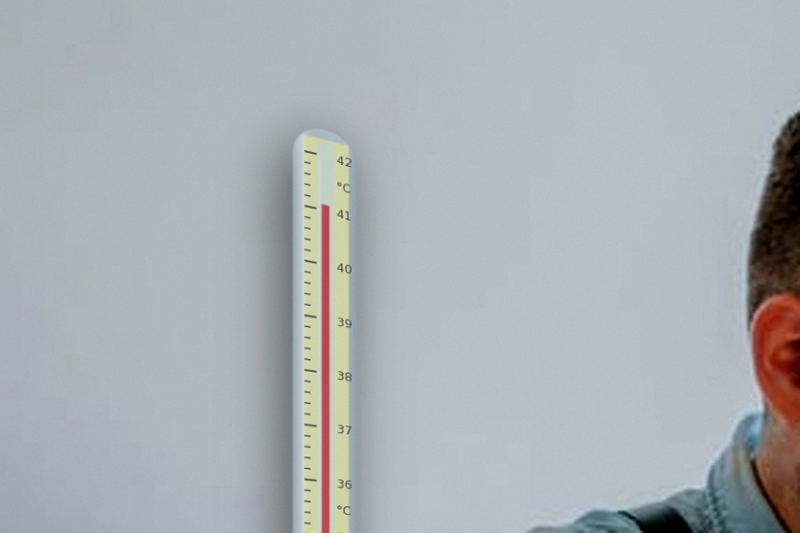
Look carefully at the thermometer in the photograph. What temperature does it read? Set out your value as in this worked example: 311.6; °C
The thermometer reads 41.1; °C
